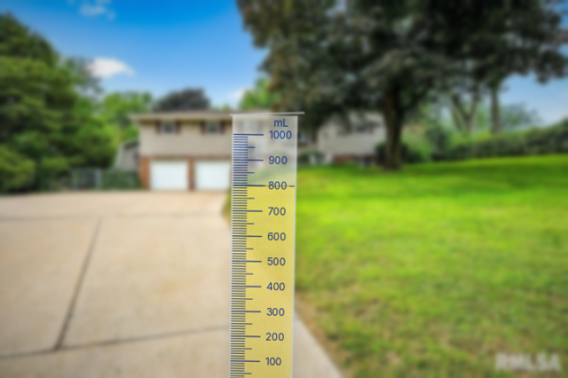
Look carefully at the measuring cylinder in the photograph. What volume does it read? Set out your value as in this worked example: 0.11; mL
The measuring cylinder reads 800; mL
